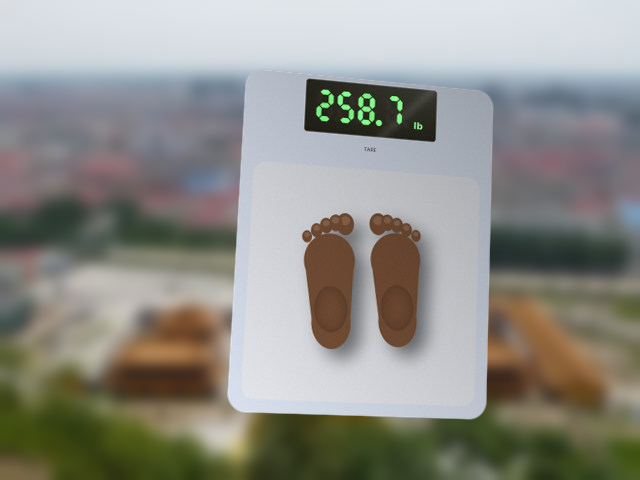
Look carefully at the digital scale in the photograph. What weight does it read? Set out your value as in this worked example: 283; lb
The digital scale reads 258.7; lb
